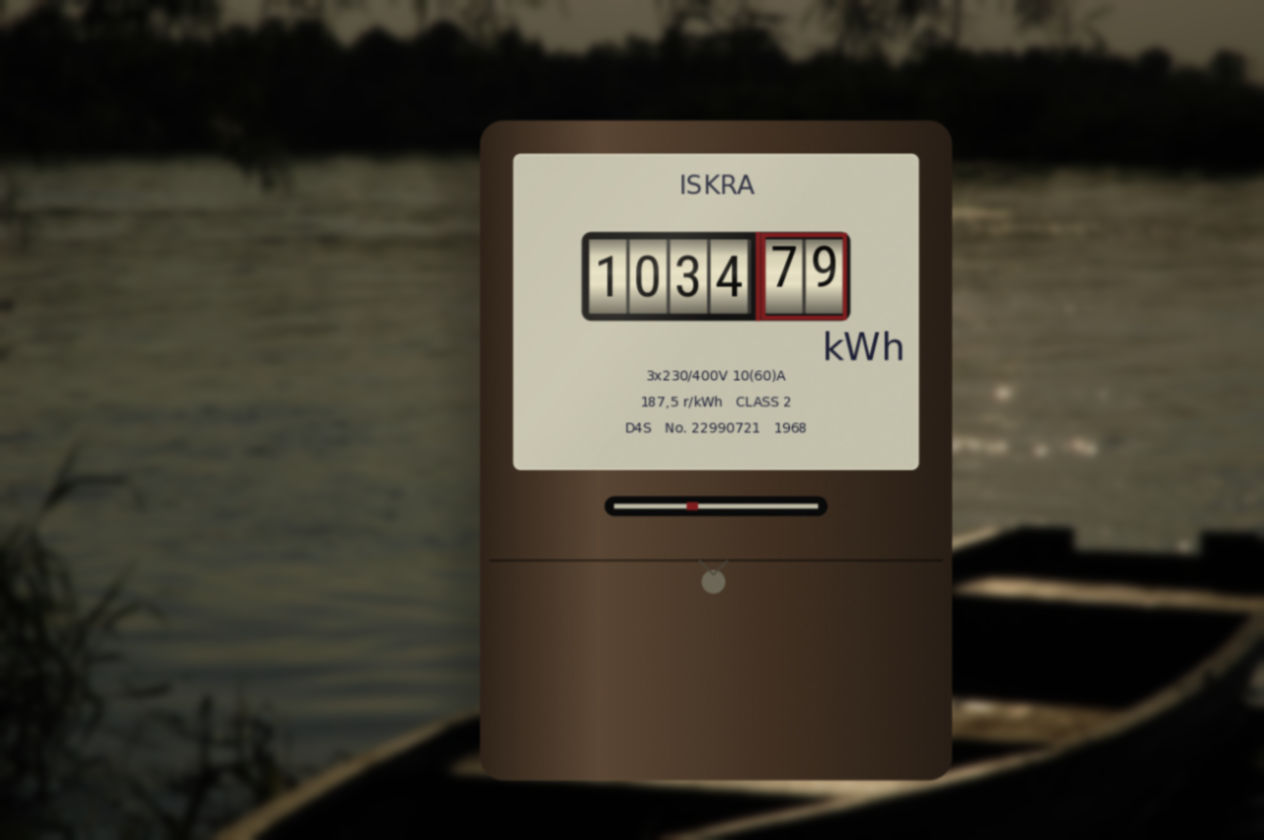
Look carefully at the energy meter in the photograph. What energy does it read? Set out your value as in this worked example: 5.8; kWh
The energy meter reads 1034.79; kWh
